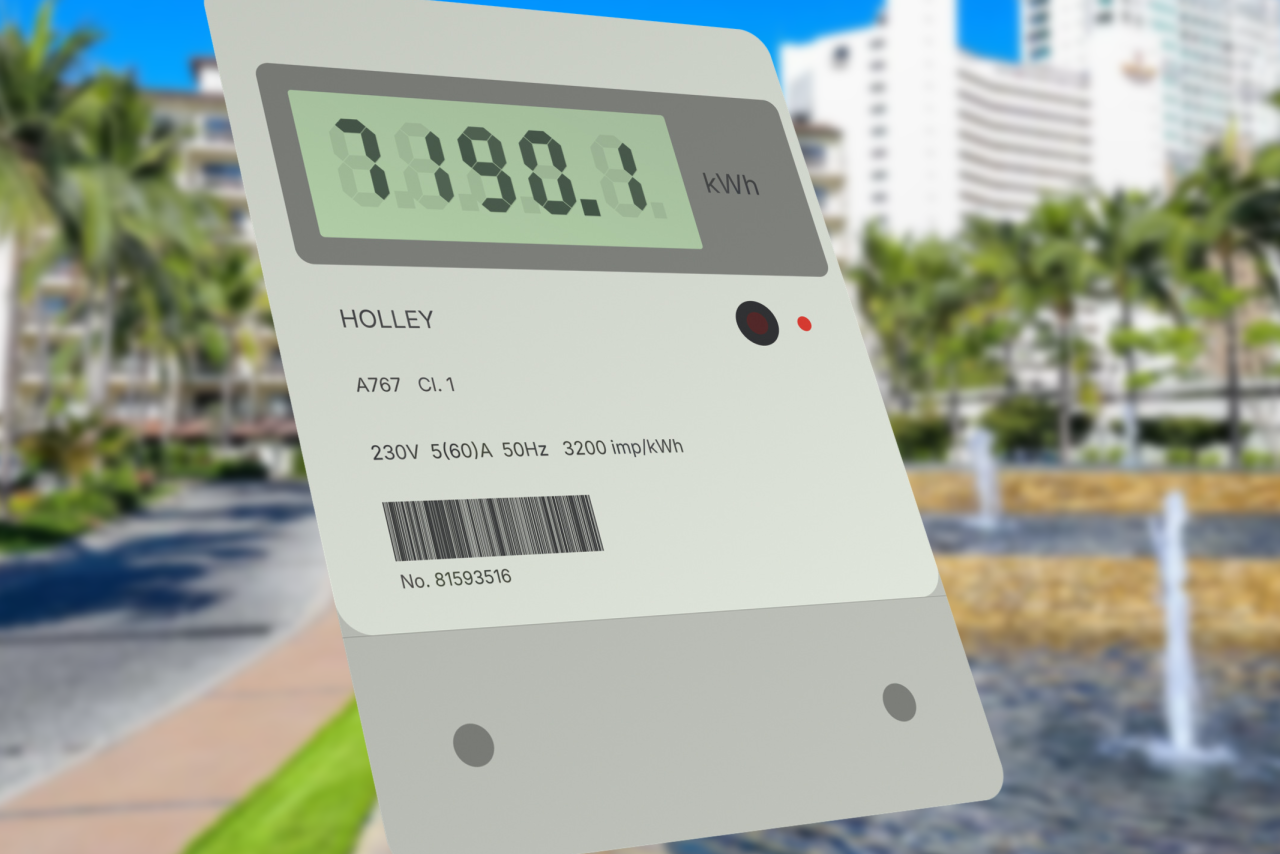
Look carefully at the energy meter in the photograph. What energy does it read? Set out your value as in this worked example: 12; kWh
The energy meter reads 7190.1; kWh
